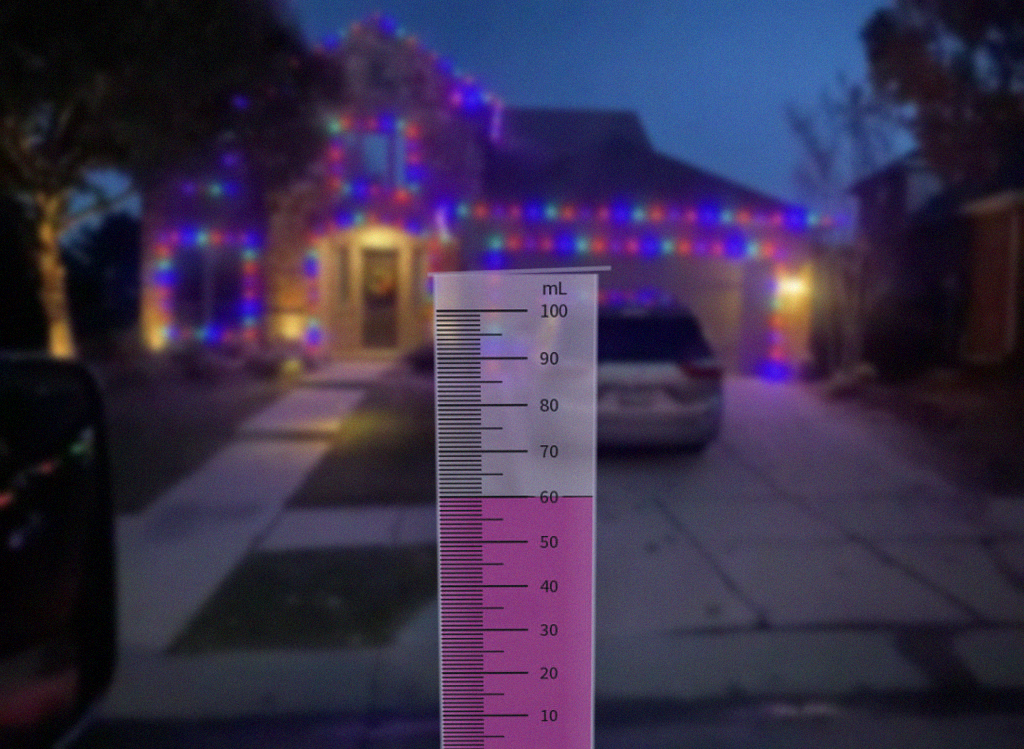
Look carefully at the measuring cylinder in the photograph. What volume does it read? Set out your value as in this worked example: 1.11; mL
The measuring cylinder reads 60; mL
